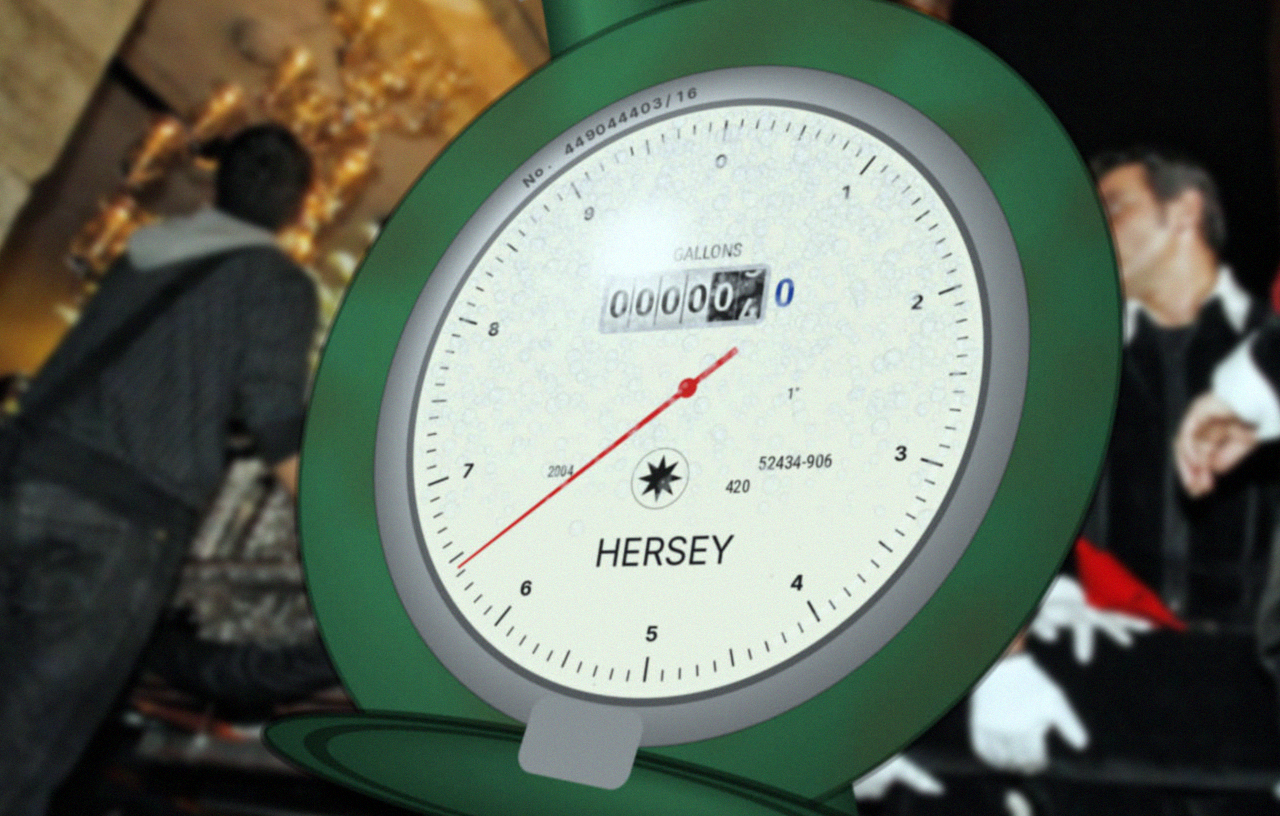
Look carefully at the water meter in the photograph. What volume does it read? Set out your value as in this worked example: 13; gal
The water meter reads 36.4; gal
